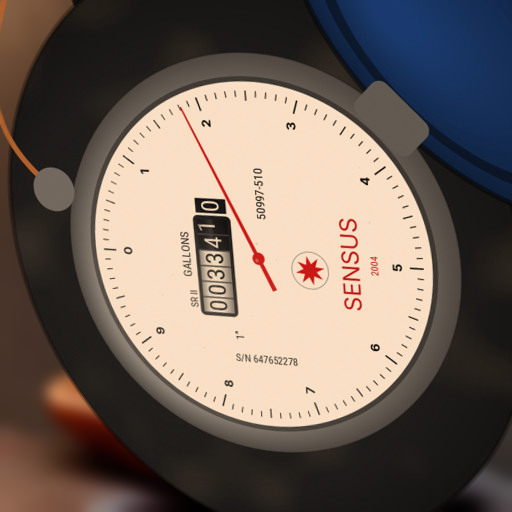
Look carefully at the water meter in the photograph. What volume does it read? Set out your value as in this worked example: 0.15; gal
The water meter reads 33411.8; gal
